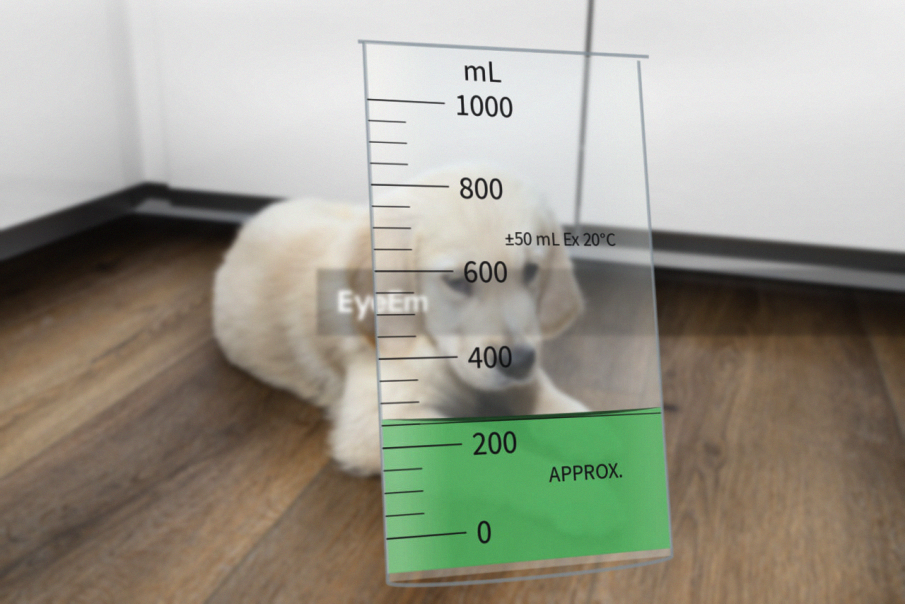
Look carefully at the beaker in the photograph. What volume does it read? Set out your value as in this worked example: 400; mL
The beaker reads 250; mL
